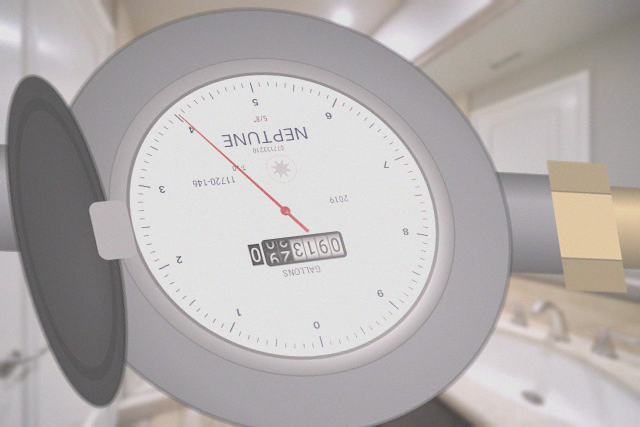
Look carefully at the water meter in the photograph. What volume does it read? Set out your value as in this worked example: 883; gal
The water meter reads 913294.0; gal
